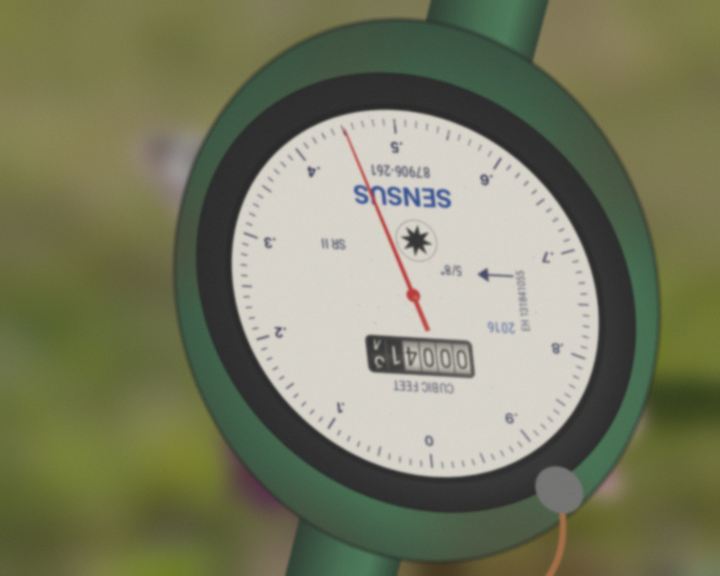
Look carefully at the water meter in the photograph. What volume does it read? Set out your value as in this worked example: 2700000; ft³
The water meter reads 413.45; ft³
